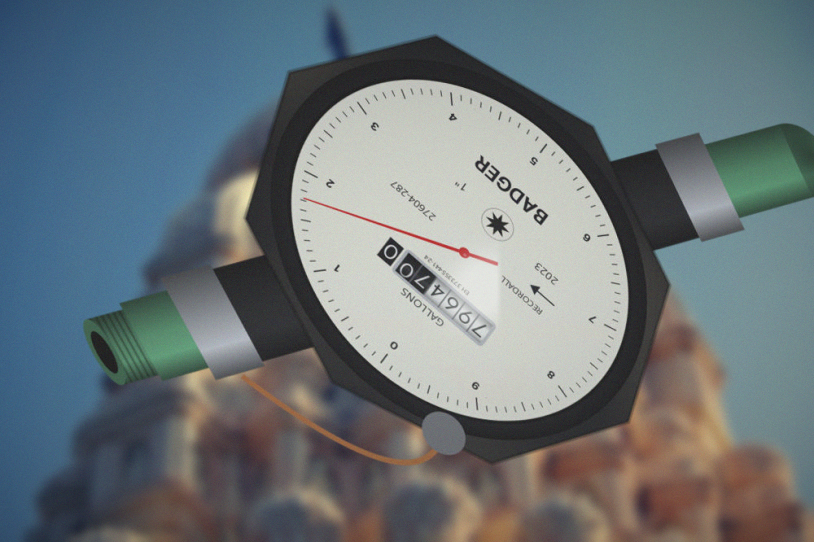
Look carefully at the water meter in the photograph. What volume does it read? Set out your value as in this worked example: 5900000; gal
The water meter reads 7964701.7; gal
